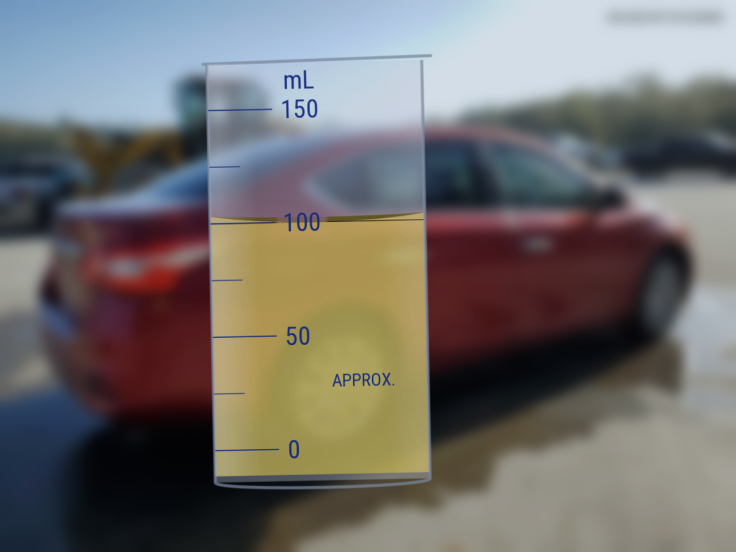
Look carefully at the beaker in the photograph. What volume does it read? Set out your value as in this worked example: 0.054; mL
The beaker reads 100; mL
